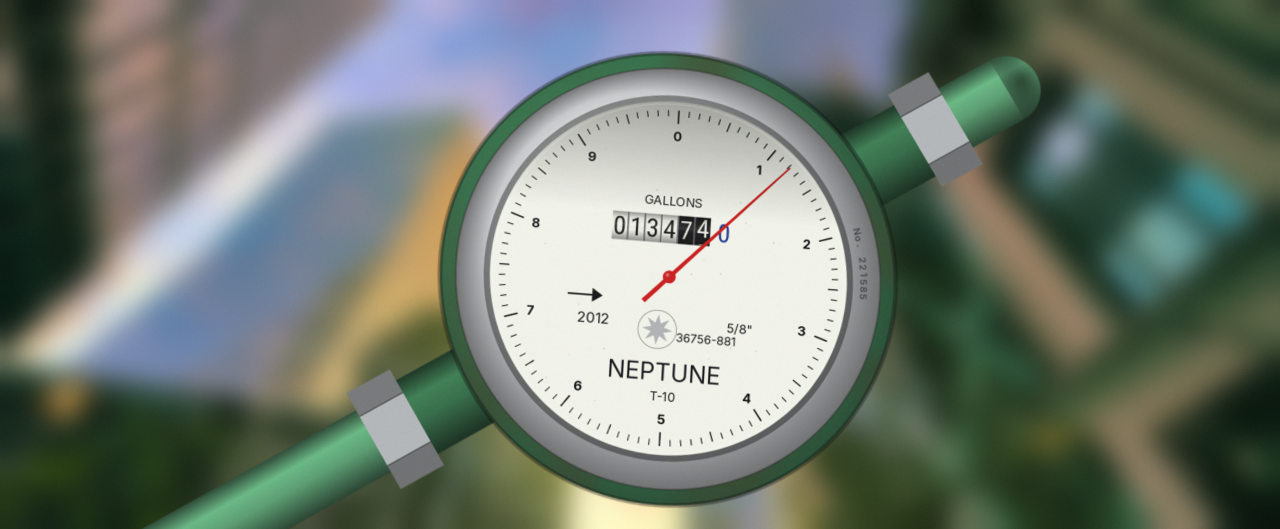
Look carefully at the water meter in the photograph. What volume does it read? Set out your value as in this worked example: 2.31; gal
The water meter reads 134741.2; gal
